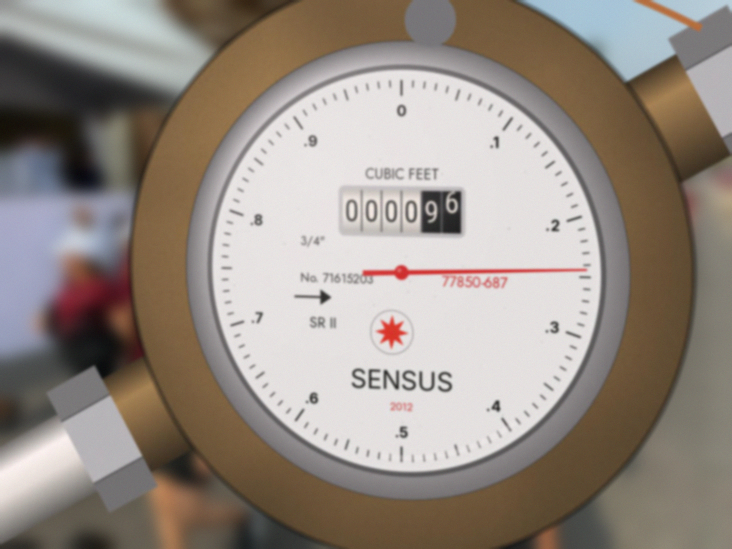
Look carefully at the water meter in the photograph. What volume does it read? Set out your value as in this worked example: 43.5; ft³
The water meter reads 96.24; ft³
